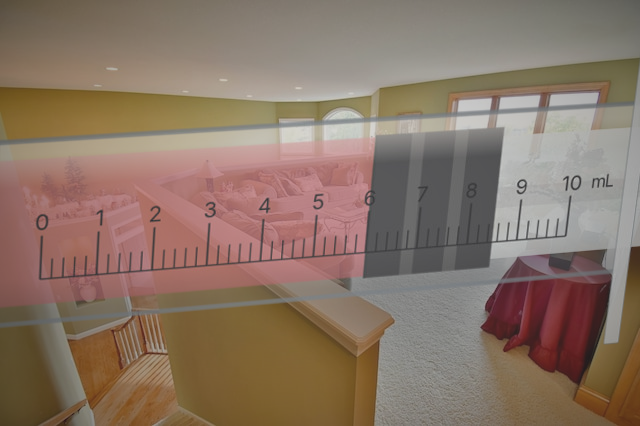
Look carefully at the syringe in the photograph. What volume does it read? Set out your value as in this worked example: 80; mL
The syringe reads 6; mL
